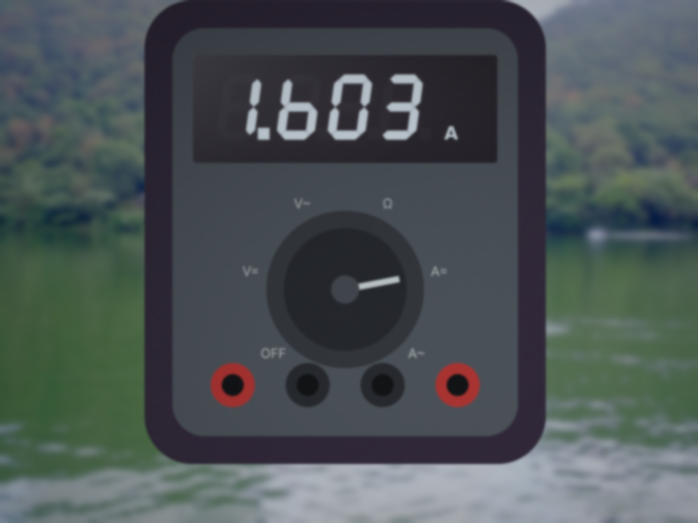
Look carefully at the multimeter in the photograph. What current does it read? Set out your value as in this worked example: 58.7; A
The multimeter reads 1.603; A
